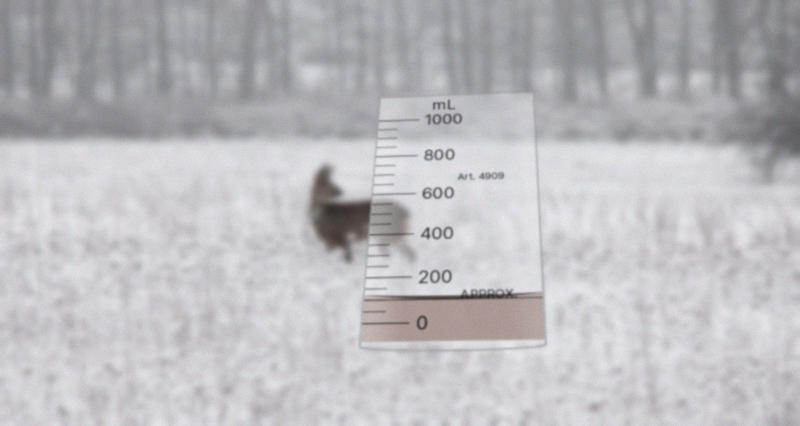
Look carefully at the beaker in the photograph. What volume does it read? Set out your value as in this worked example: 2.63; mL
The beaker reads 100; mL
